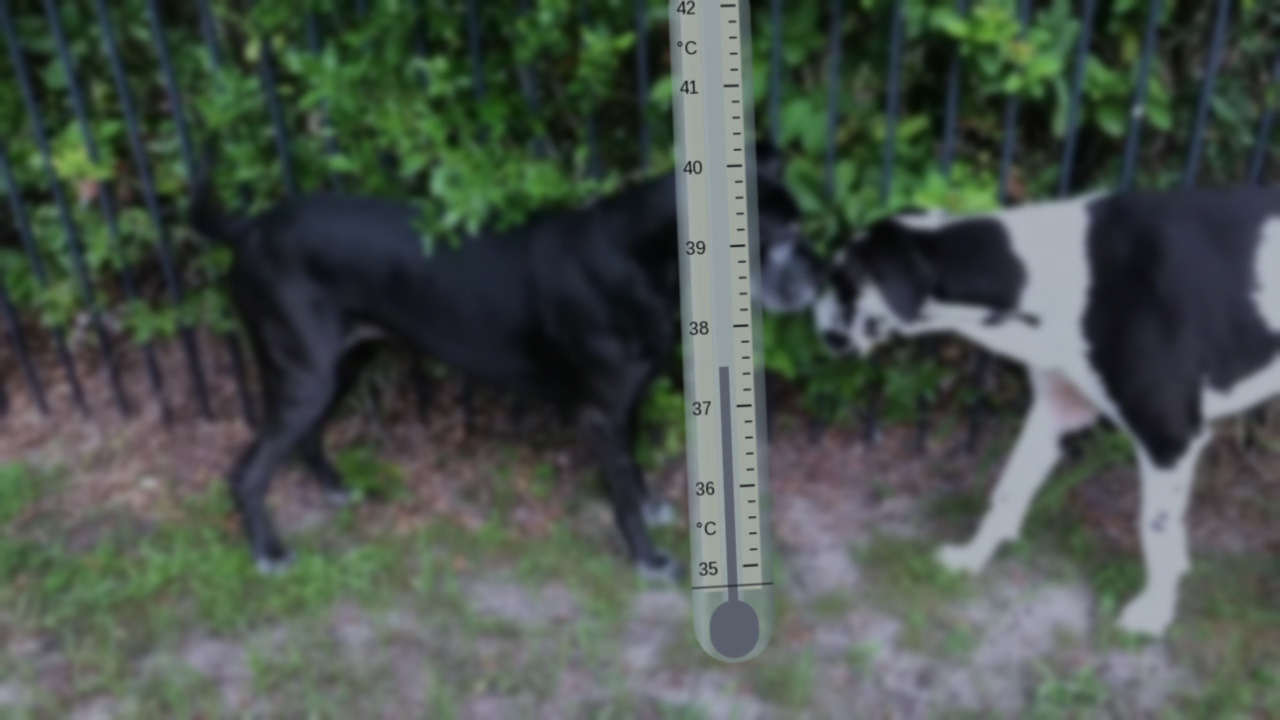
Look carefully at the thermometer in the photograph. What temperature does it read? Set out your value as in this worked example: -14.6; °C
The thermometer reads 37.5; °C
